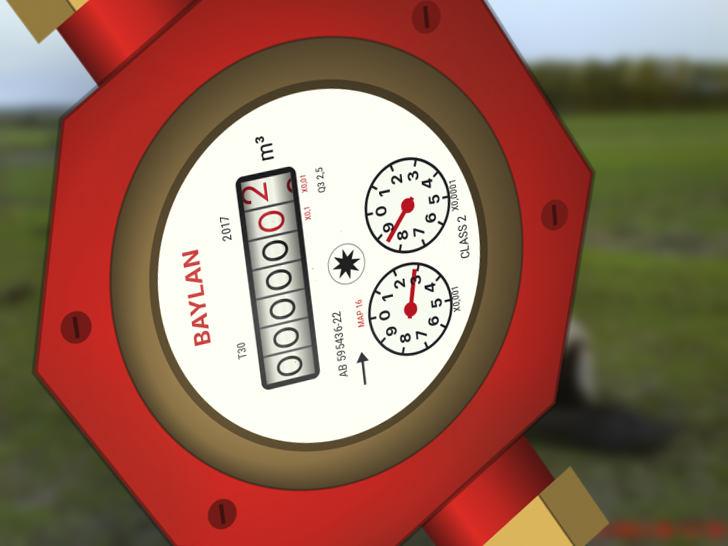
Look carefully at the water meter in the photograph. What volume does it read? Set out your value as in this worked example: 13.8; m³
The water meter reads 0.0228; m³
